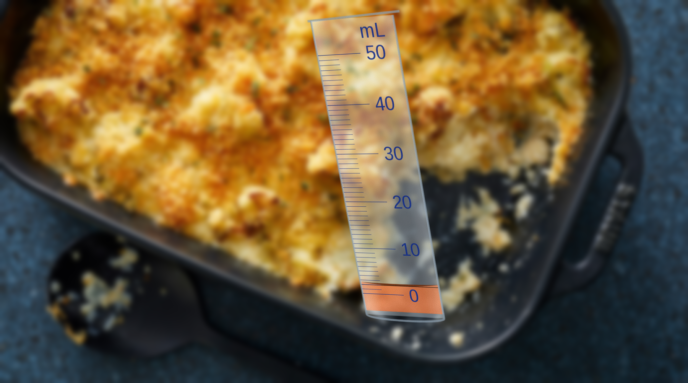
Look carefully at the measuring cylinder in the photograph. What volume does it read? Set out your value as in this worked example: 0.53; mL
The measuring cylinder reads 2; mL
